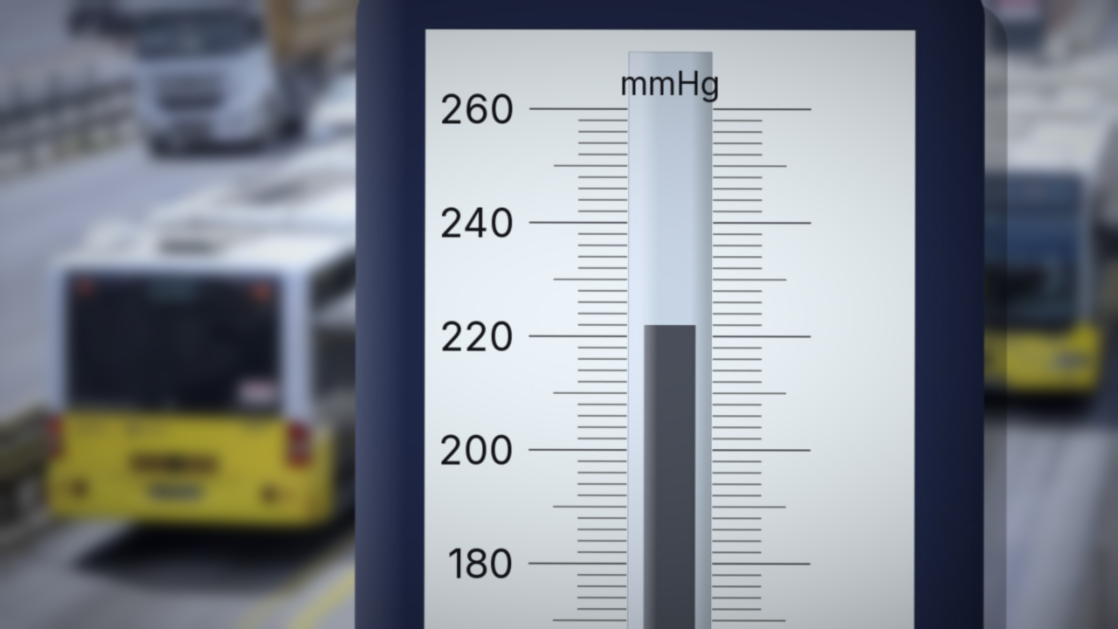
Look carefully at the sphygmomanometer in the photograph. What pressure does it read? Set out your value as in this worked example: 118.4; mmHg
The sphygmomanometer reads 222; mmHg
